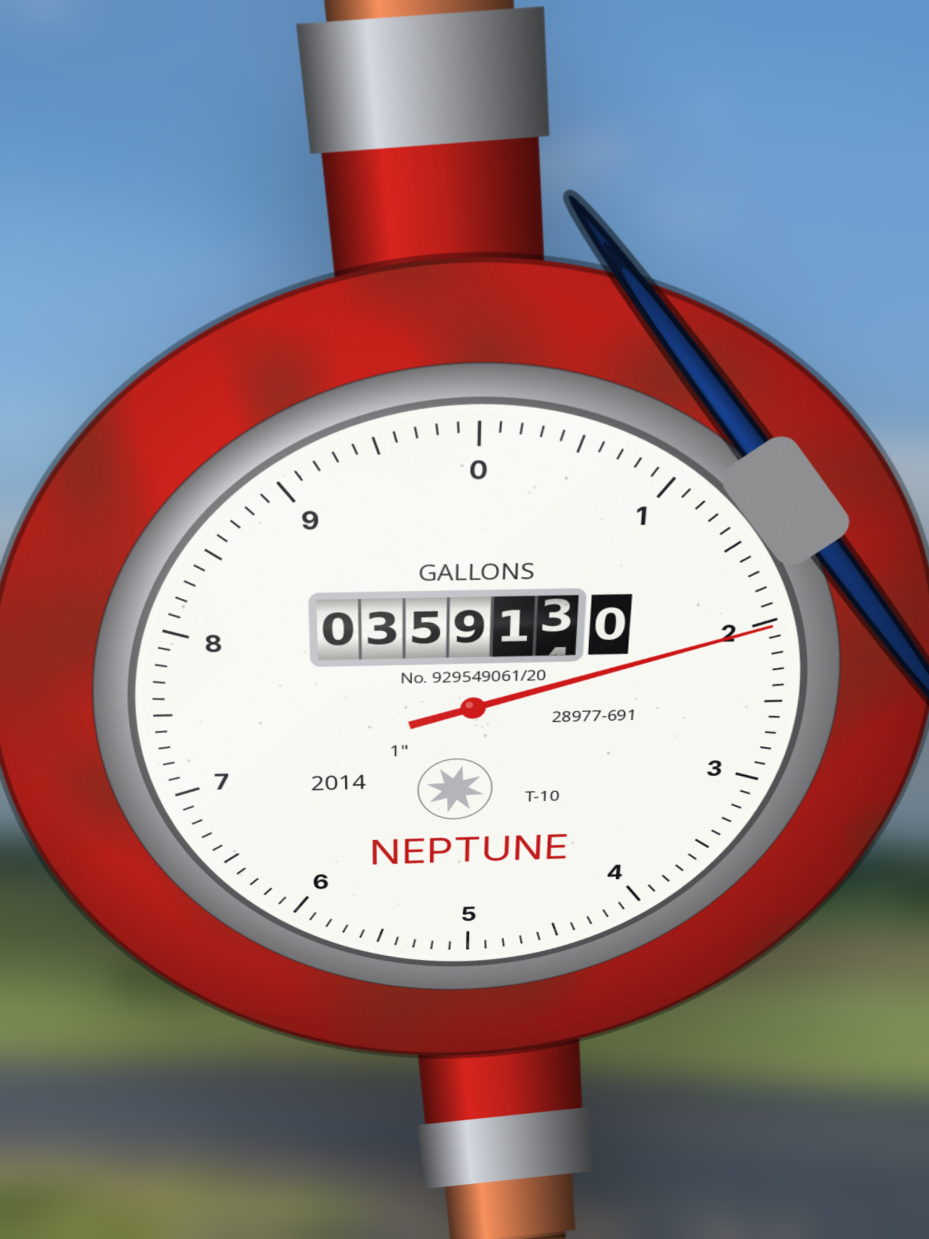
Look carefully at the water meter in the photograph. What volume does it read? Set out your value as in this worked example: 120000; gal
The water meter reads 359132.0; gal
